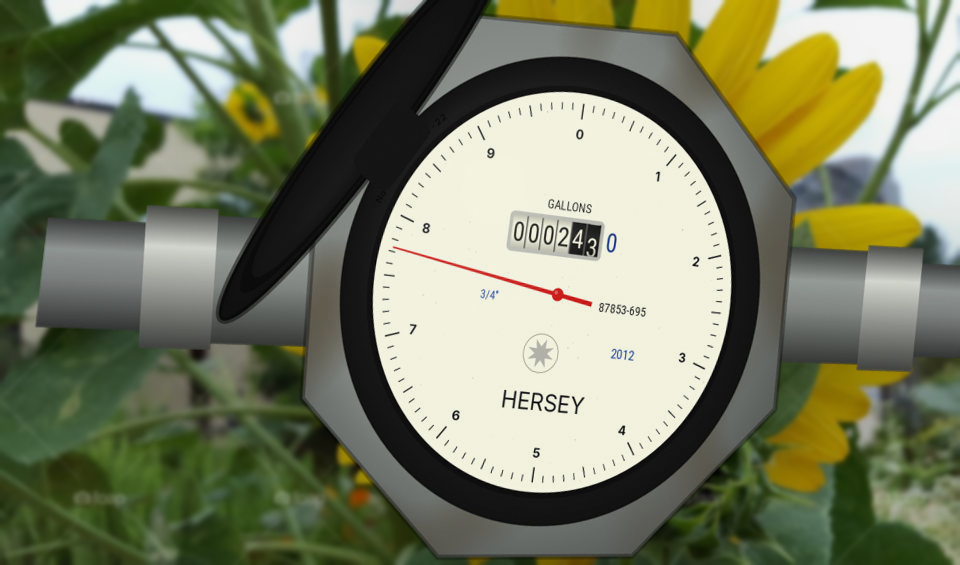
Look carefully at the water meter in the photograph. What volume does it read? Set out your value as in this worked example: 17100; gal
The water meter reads 2427.7; gal
